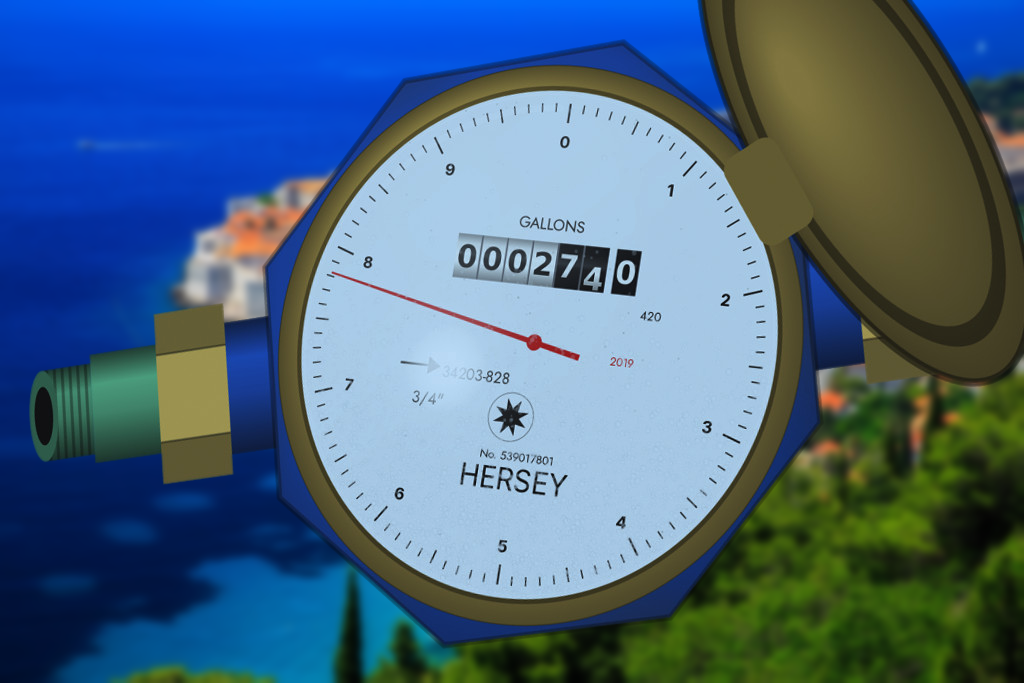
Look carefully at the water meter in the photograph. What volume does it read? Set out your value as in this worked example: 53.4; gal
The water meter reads 2737.8; gal
